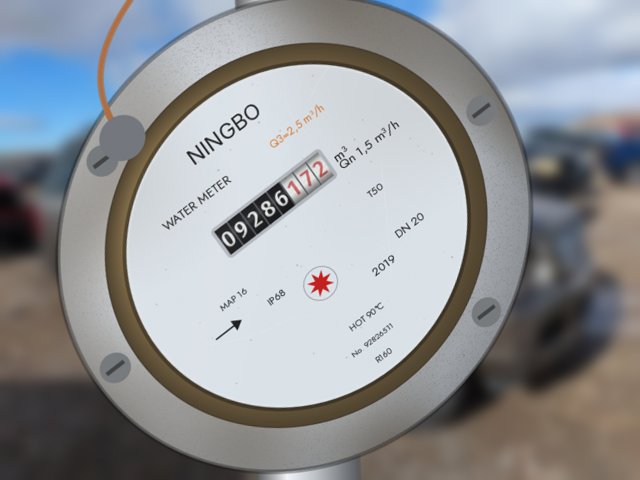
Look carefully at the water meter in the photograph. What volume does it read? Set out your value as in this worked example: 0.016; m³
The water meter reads 9286.172; m³
